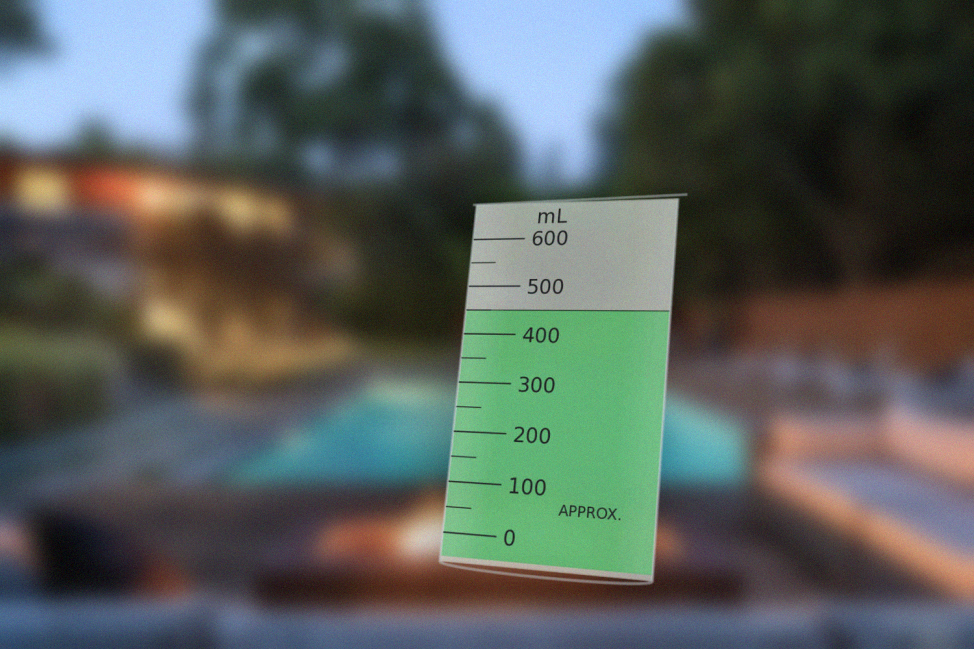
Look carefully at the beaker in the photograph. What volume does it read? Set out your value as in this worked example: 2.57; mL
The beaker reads 450; mL
